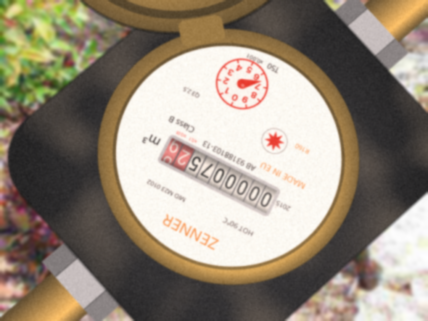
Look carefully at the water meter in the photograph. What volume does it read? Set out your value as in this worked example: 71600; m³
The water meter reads 75.286; m³
